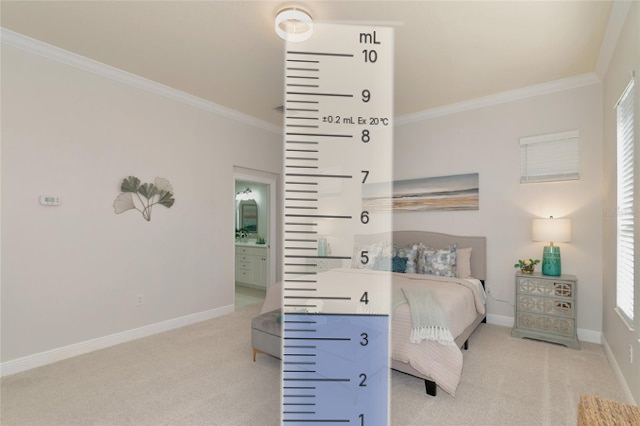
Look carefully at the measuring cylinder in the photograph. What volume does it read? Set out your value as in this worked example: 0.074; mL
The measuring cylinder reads 3.6; mL
